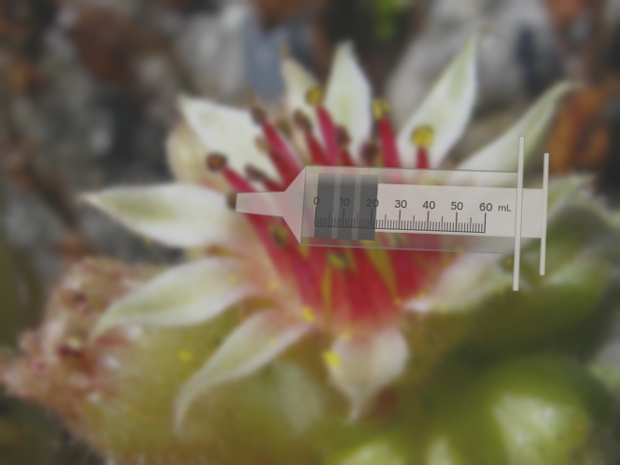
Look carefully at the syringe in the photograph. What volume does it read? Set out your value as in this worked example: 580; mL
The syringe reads 0; mL
